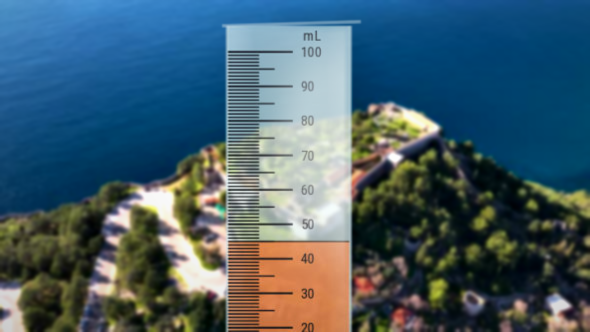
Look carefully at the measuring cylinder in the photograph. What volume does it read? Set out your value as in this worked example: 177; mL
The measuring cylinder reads 45; mL
